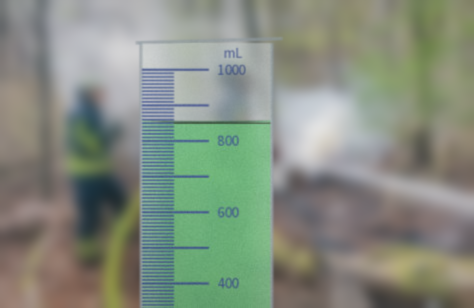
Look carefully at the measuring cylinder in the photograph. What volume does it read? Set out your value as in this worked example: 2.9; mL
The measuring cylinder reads 850; mL
